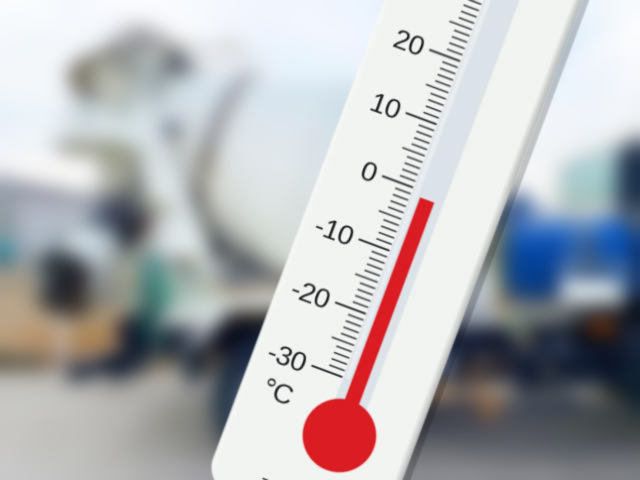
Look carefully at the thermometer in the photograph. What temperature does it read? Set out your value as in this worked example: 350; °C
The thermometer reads -1; °C
